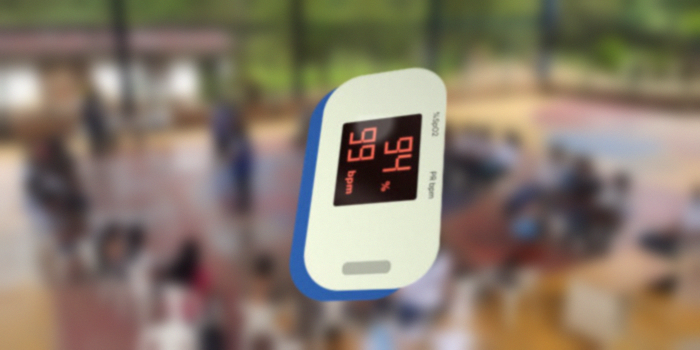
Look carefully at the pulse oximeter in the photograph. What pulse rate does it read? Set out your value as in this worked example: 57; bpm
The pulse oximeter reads 99; bpm
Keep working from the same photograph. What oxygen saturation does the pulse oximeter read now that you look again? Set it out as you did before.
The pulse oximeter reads 94; %
